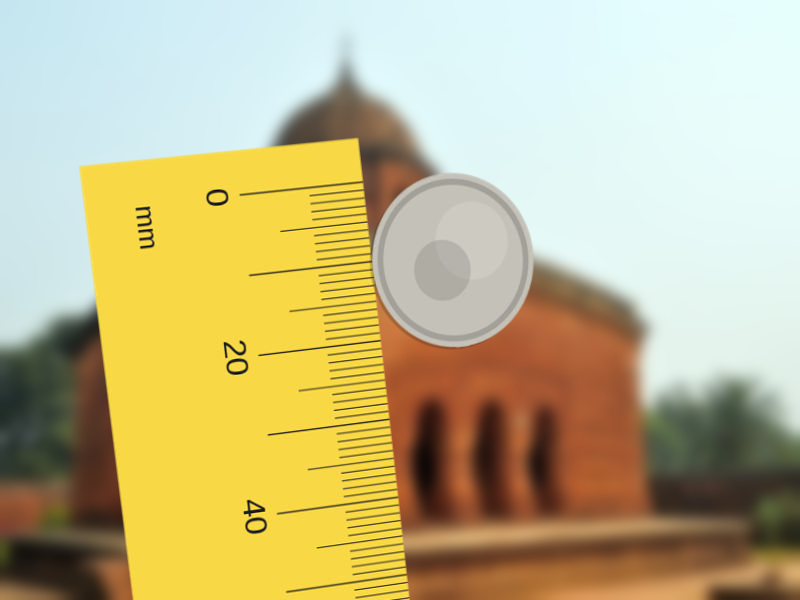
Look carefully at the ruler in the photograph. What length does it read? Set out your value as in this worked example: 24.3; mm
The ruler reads 22; mm
